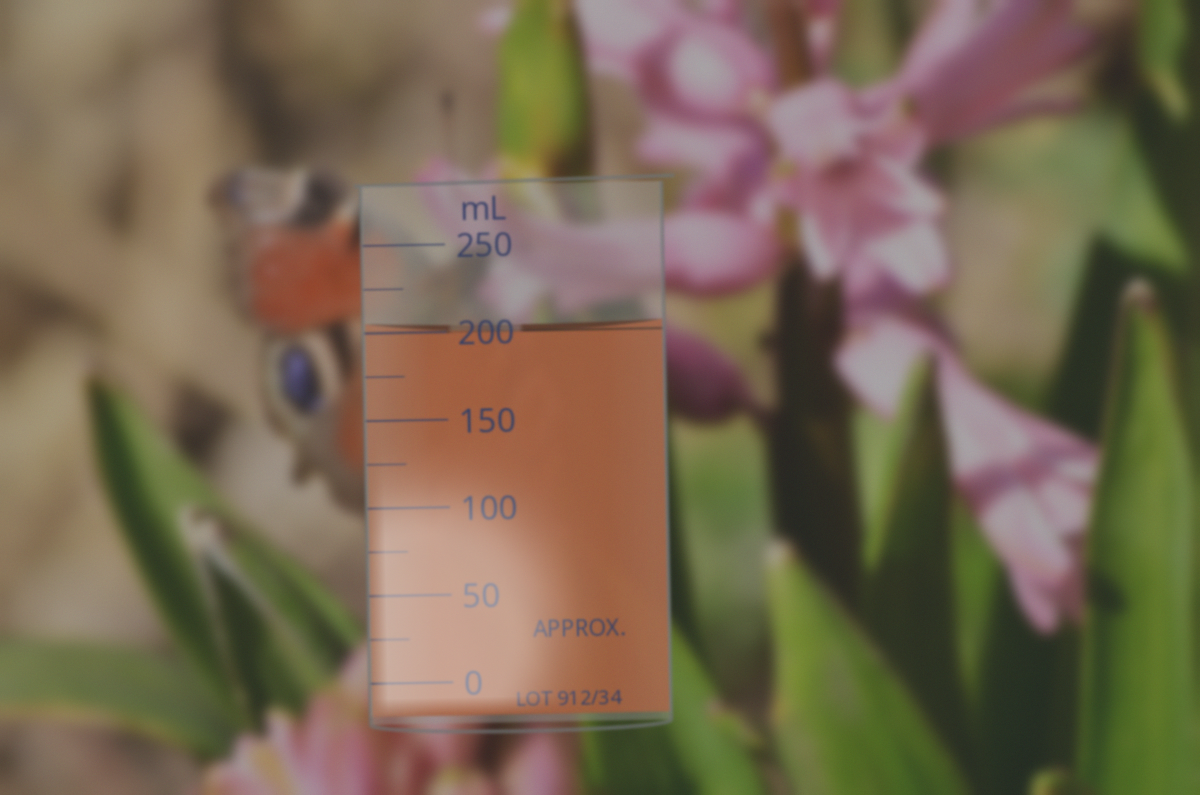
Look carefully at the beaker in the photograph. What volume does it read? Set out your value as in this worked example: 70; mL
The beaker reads 200; mL
